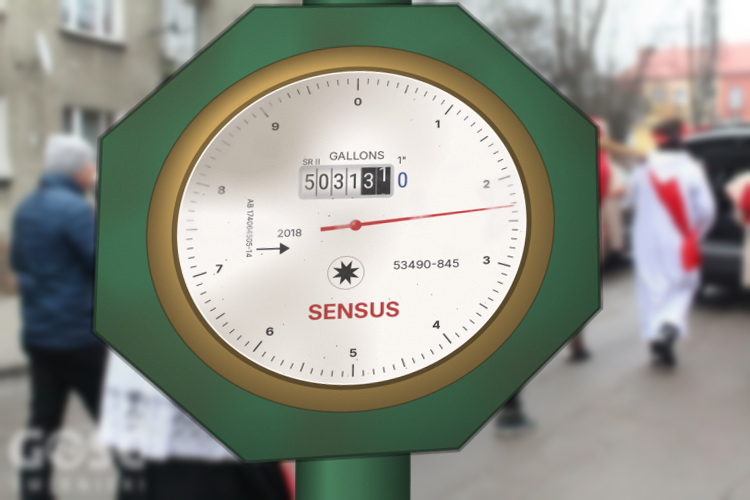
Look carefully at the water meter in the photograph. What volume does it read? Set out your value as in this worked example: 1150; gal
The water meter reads 5031312.3; gal
